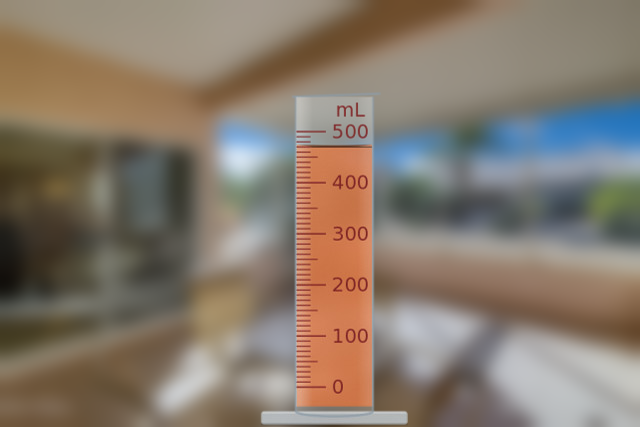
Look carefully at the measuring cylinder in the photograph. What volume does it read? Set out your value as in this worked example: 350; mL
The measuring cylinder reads 470; mL
